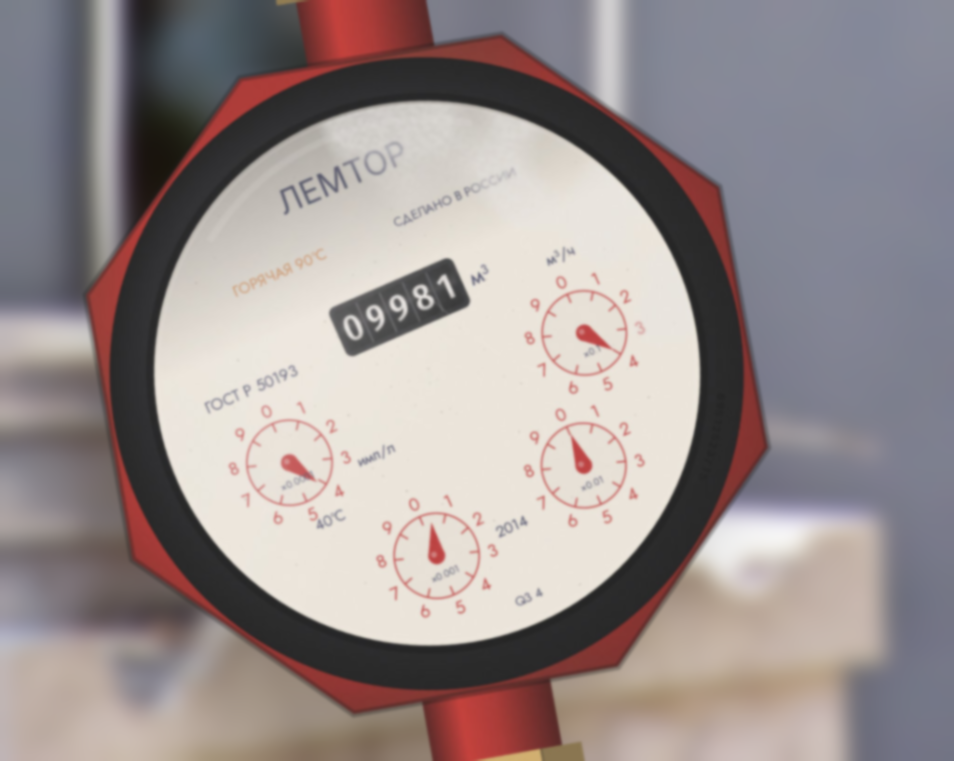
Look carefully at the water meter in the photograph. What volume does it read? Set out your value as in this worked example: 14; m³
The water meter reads 9981.4004; m³
